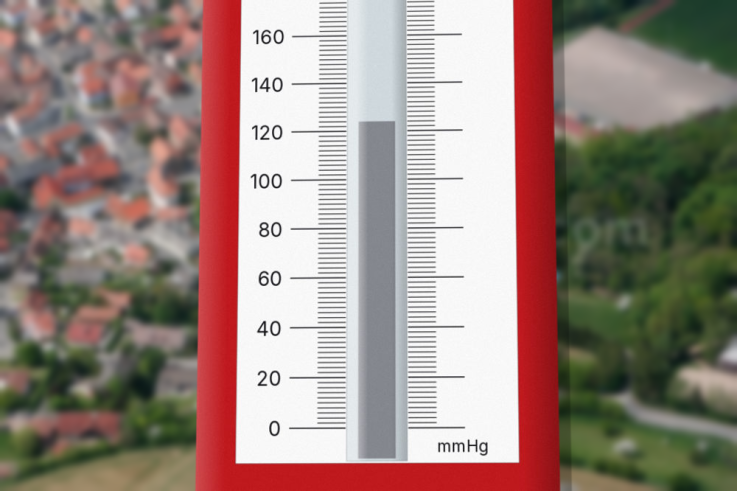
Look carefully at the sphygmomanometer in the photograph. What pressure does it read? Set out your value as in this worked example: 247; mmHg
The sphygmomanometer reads 124; mmHg
